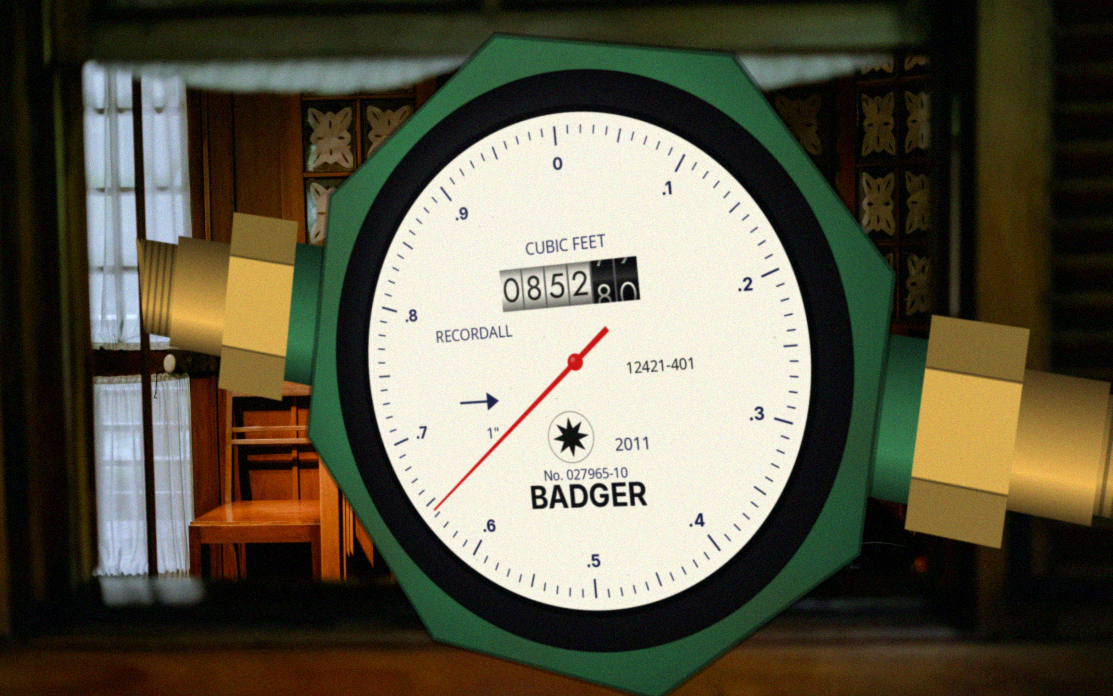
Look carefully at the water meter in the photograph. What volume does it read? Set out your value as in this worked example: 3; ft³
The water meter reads 85279.64; ft³
